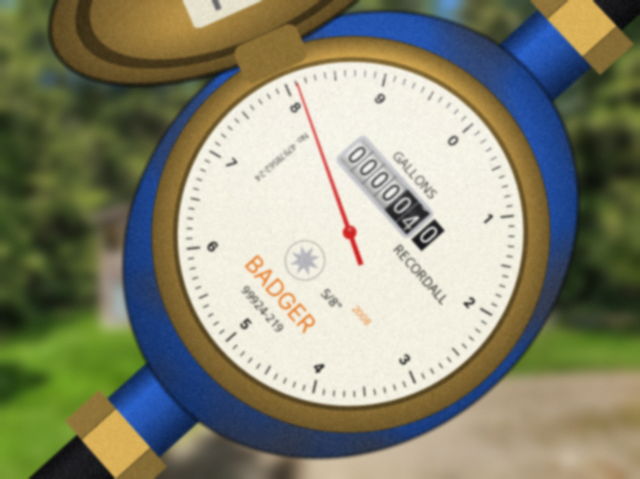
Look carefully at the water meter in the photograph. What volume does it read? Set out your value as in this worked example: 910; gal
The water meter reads 38.1; gal
